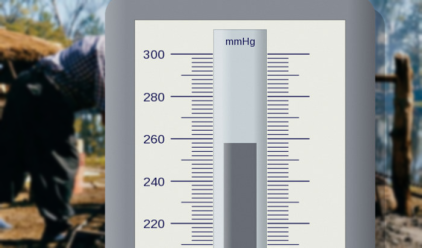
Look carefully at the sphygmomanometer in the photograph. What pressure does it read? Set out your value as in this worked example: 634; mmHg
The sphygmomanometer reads 258; mmHg
